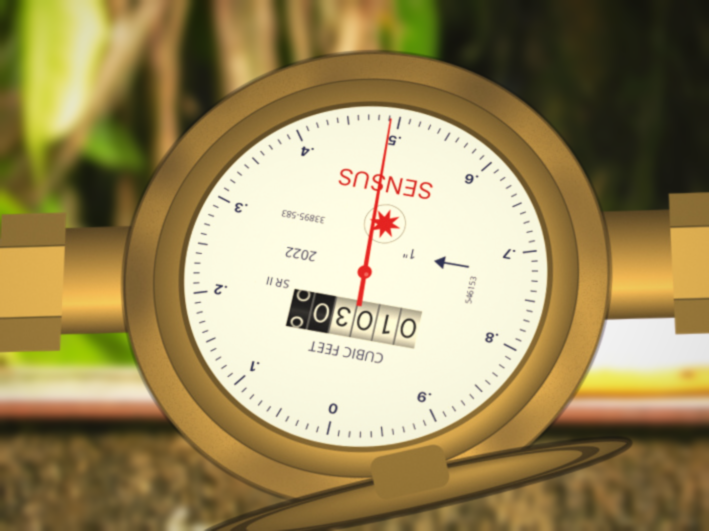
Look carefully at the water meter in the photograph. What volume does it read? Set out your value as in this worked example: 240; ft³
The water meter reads 10308.49; ft³
